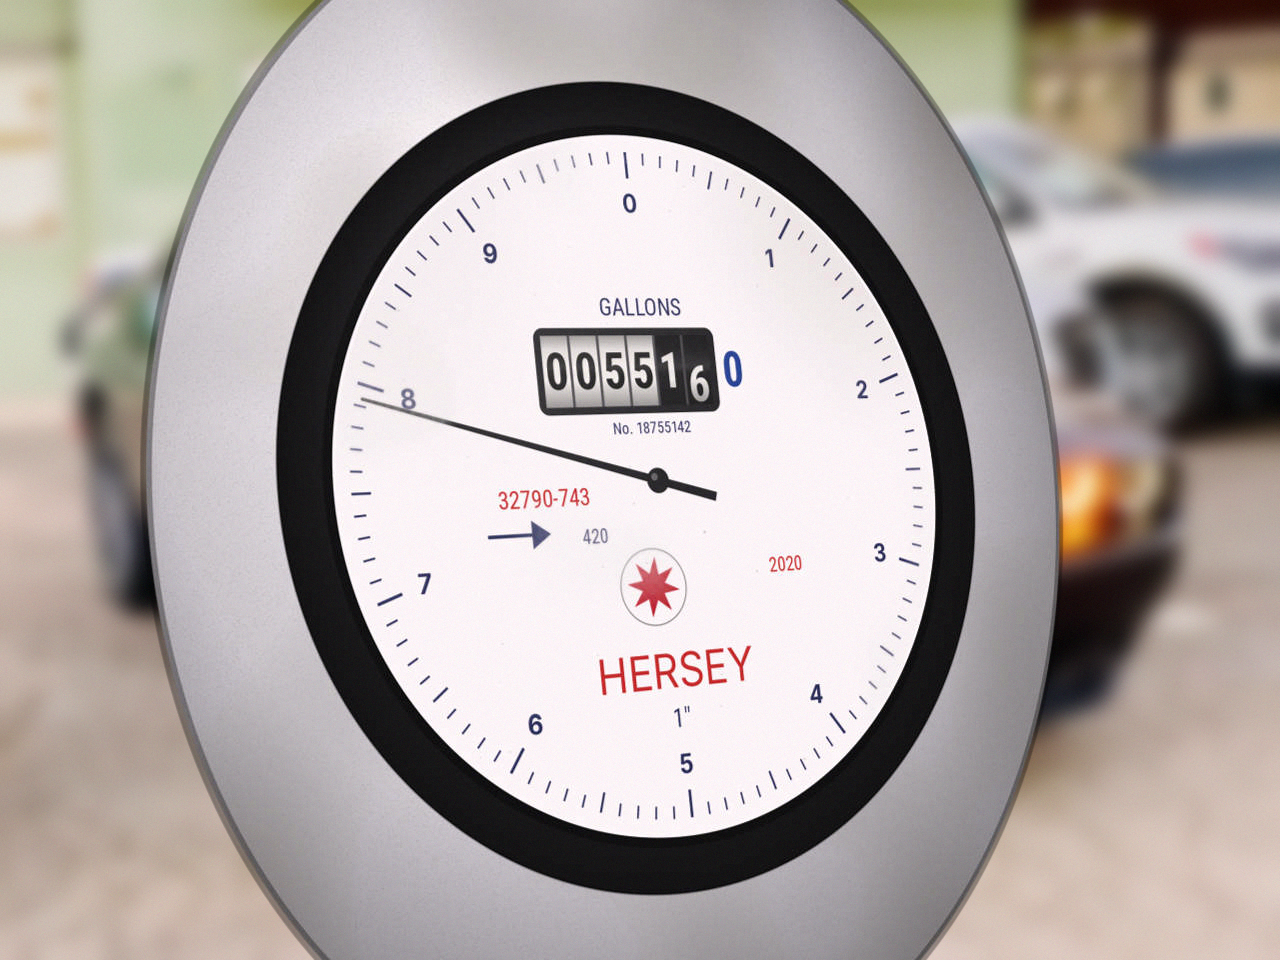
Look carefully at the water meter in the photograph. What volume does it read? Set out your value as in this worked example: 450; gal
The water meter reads 55157.9; gal
